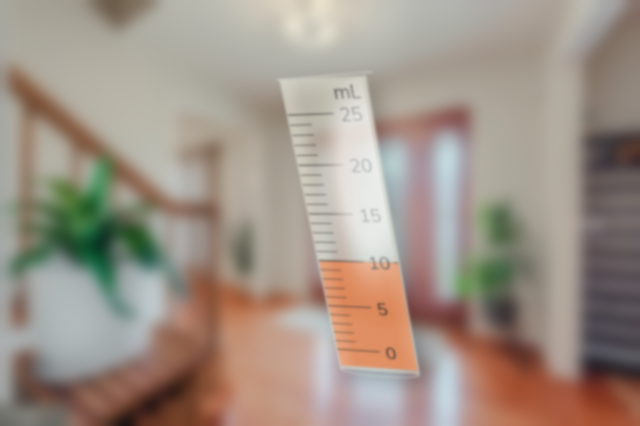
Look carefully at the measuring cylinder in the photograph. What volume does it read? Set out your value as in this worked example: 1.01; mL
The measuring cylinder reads 10; mL
